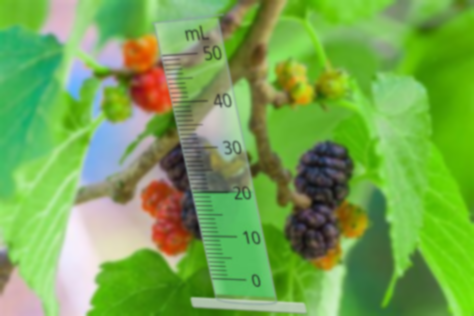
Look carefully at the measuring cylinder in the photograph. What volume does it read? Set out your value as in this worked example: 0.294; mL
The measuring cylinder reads 20; mL
